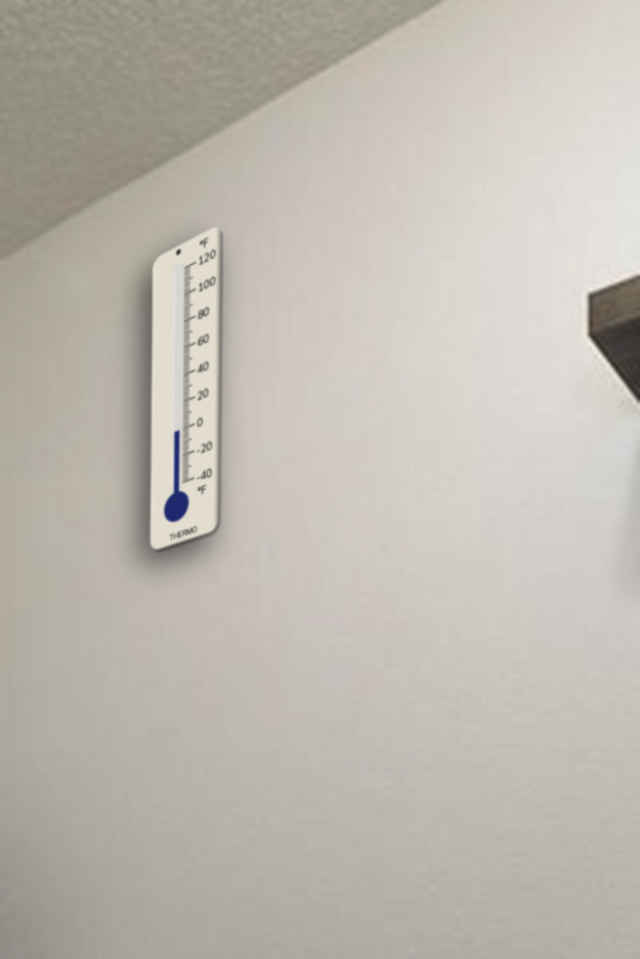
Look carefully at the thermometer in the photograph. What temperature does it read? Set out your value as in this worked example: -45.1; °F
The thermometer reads 0; °F
